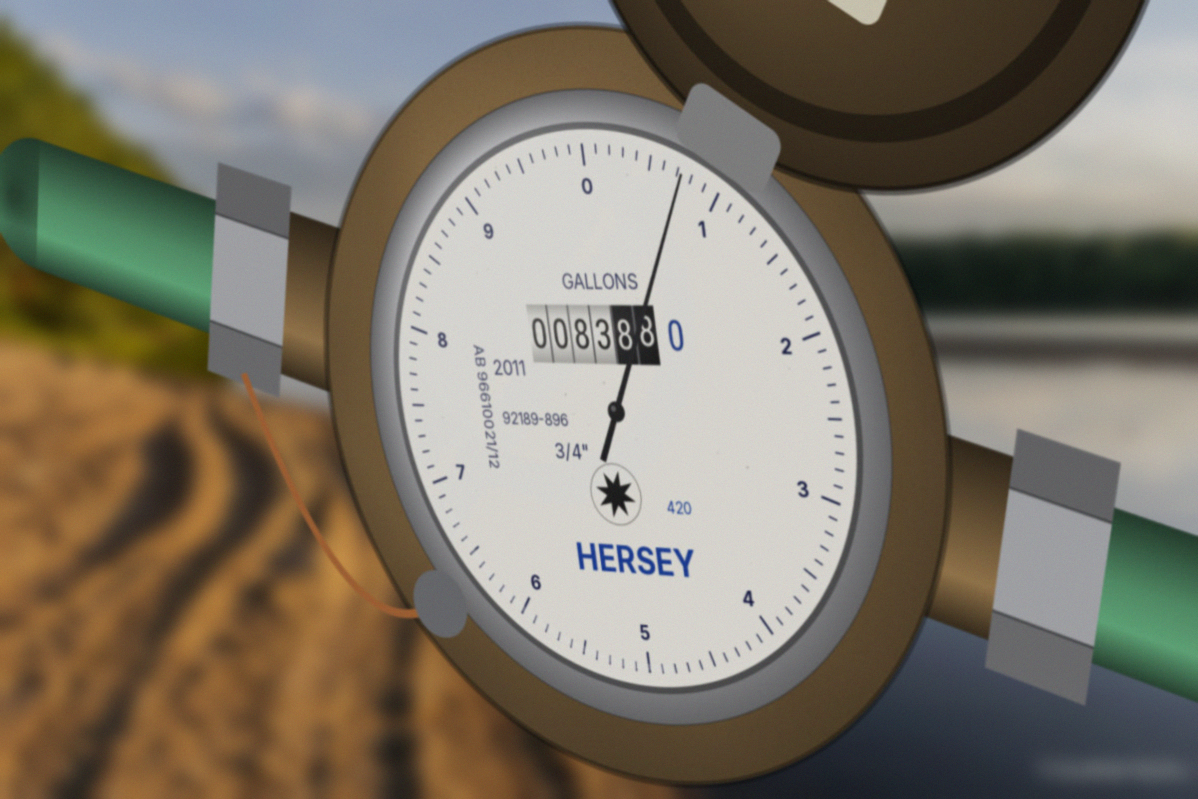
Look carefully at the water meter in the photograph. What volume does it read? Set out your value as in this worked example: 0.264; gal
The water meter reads 83880.7; gal
